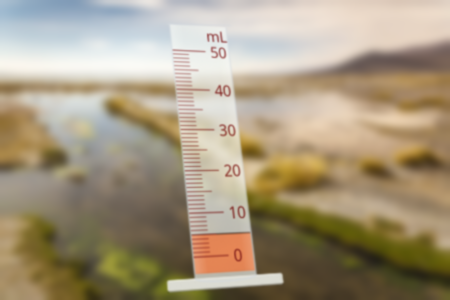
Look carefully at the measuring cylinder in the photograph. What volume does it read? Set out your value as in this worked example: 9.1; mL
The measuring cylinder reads 5; mL
